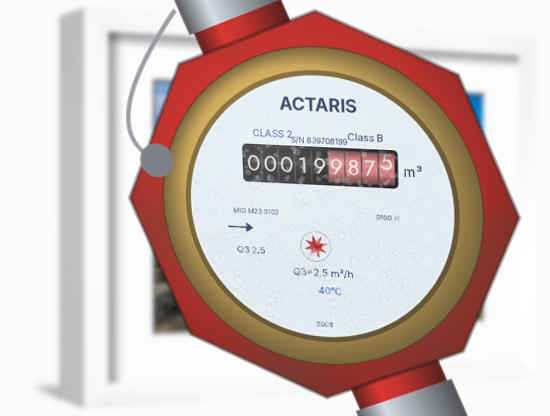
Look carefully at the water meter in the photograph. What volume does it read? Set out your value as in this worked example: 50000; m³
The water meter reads 19.9875; m³
